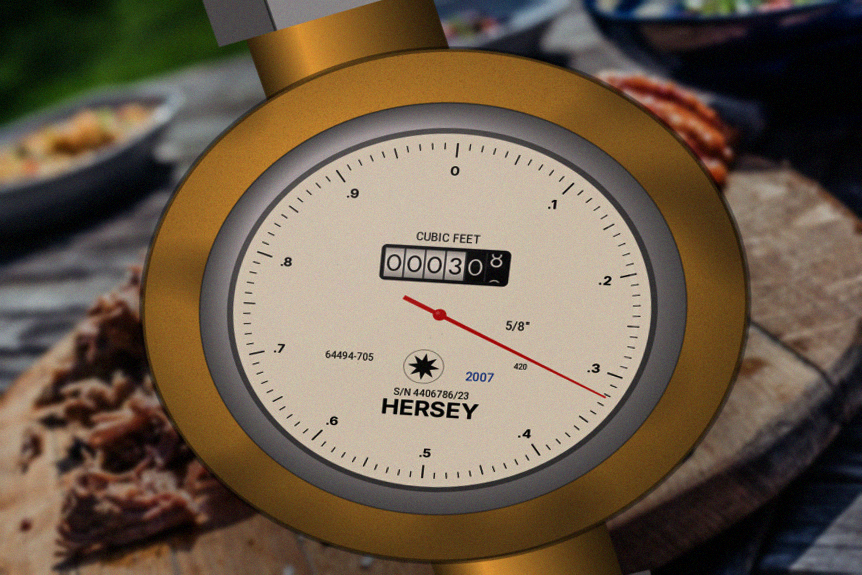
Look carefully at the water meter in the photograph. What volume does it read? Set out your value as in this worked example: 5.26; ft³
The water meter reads 308.32; ft³
